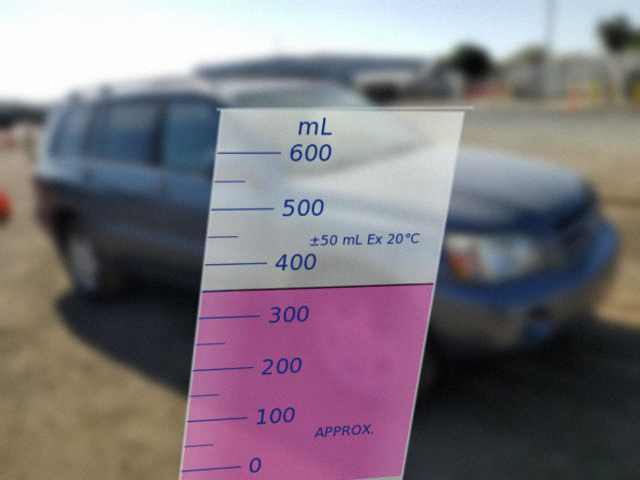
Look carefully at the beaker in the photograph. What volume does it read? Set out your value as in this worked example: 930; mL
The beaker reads 350; mL
